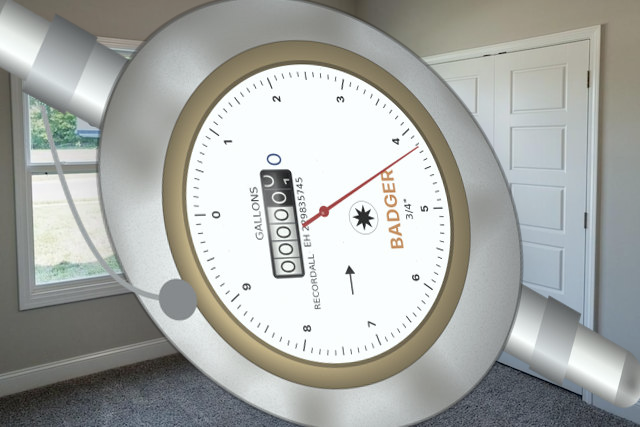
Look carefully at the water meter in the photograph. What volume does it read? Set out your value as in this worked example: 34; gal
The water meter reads 4.2; gal
